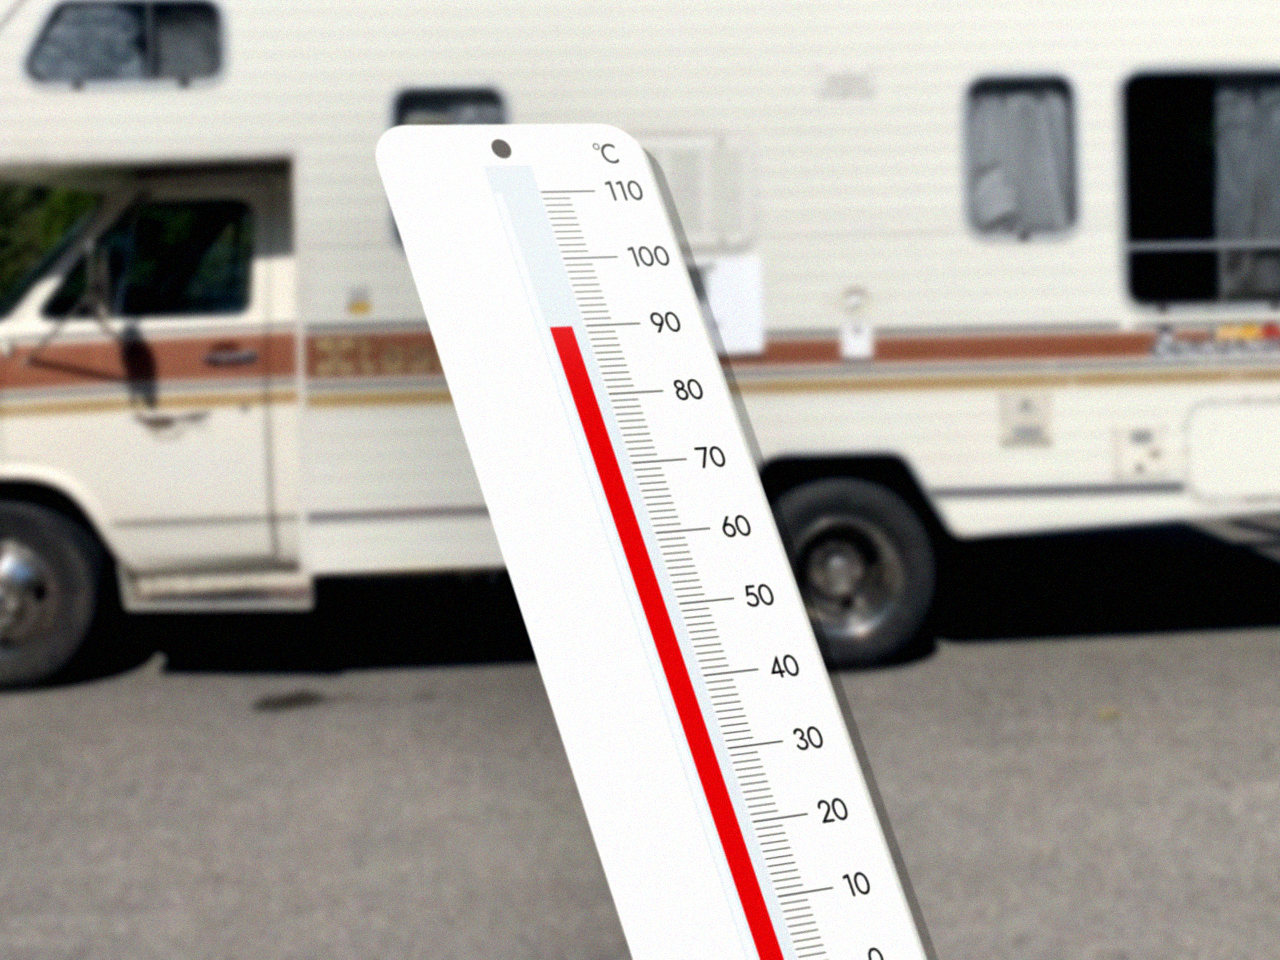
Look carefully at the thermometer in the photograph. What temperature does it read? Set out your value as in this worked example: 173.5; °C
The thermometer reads 90; °C
